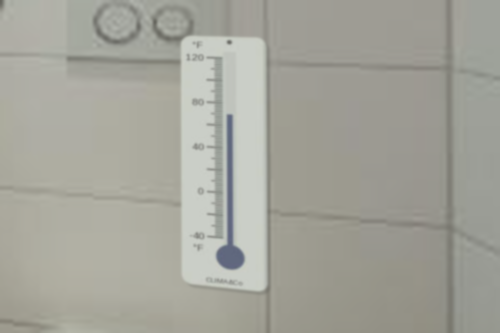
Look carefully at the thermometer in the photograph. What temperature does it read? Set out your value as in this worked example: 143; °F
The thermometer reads 70; °F
